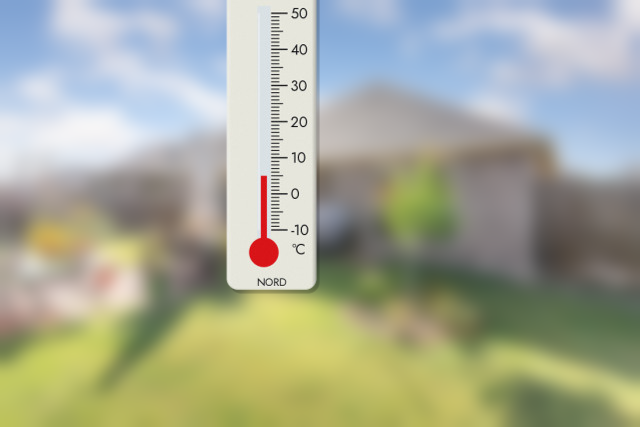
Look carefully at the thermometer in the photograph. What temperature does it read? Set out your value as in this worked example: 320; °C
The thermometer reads 5; °C
